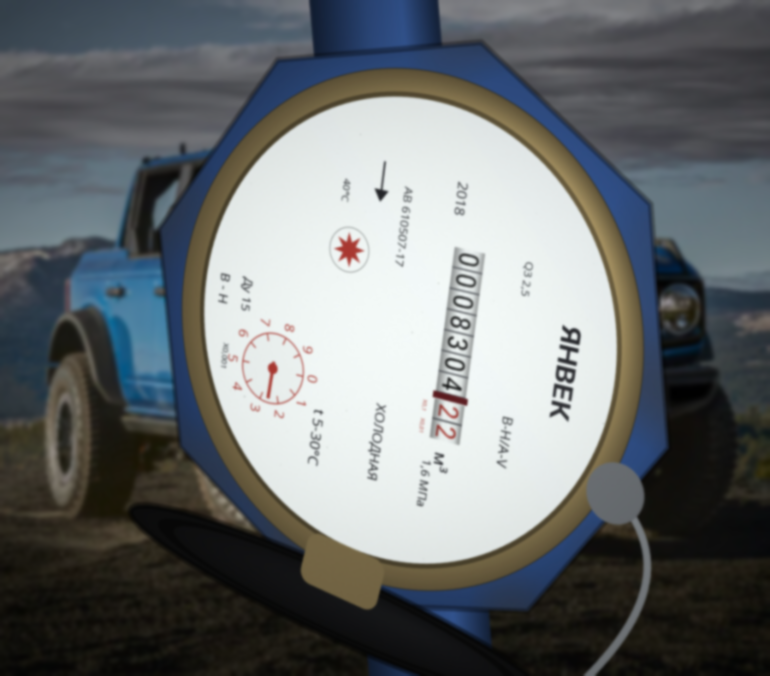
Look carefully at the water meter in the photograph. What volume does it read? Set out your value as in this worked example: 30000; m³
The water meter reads 8304.222; m³
